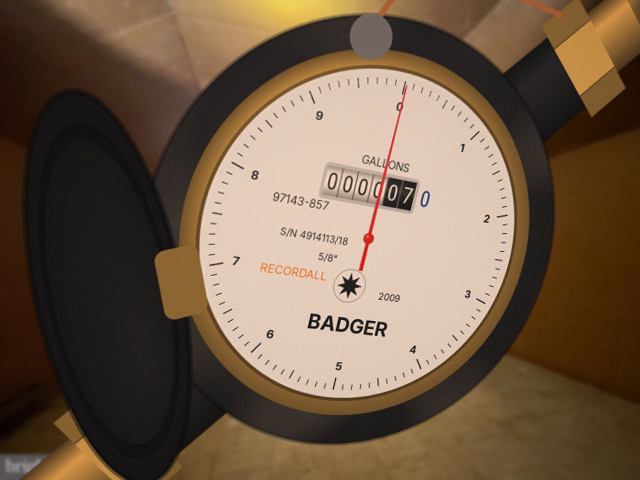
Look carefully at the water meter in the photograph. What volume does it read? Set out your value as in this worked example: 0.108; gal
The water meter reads 70.0; gal
